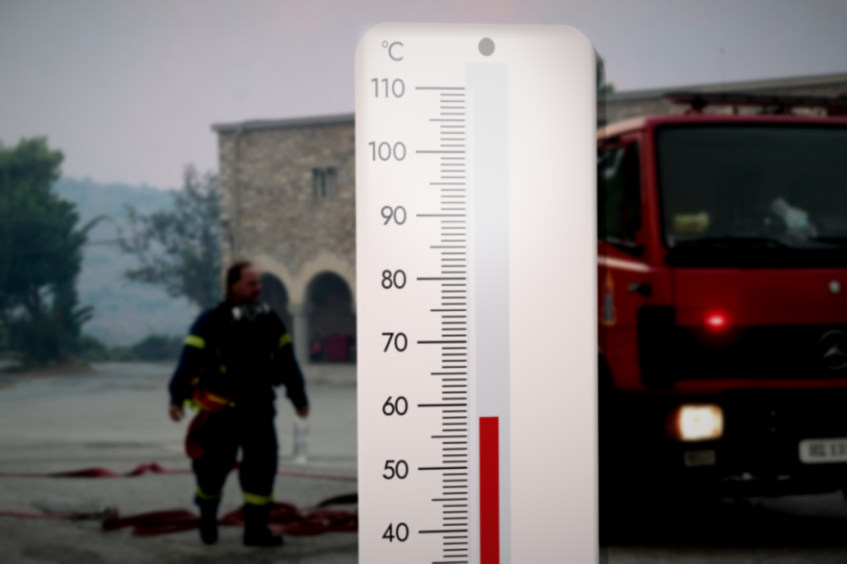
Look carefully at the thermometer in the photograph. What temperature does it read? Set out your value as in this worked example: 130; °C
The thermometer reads 58; °C
